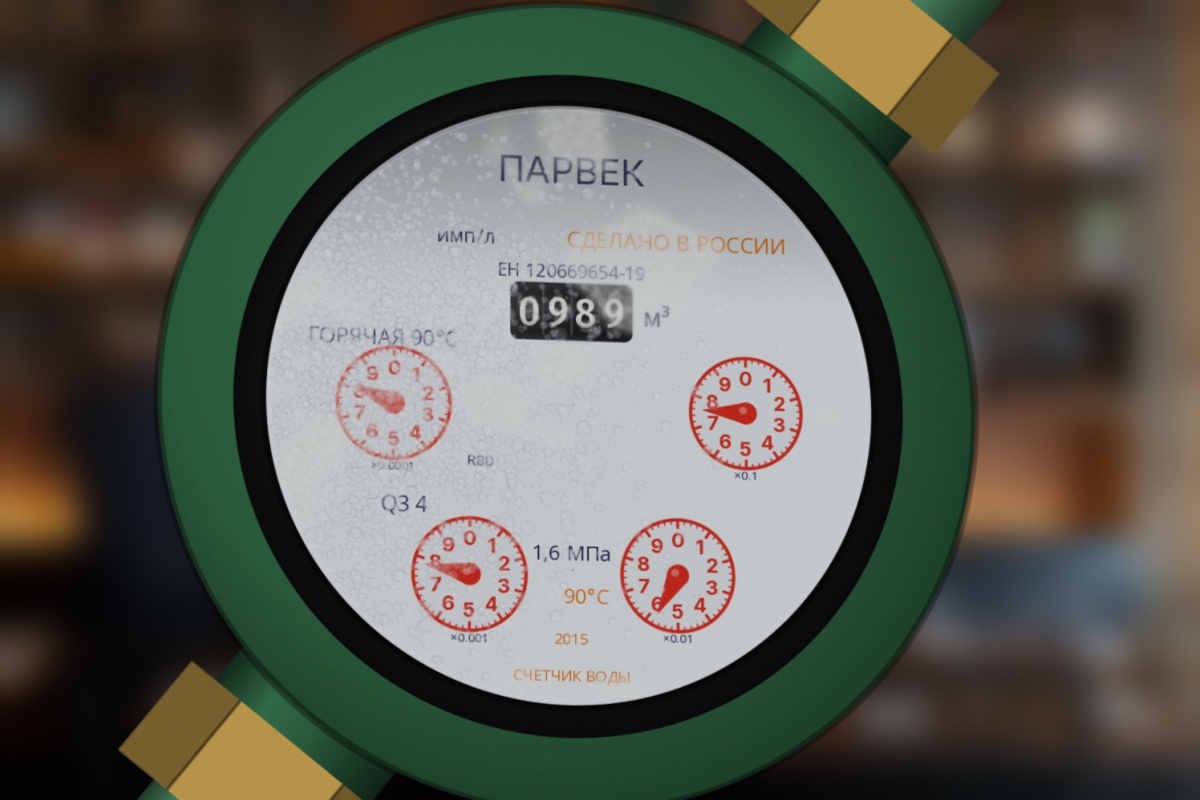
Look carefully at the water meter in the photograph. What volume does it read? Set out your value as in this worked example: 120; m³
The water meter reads 989.7578; m³
